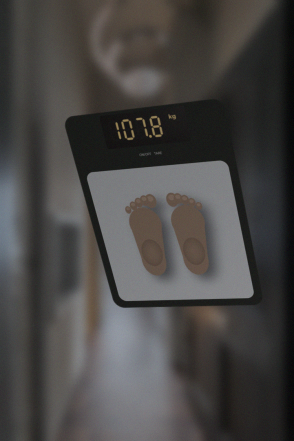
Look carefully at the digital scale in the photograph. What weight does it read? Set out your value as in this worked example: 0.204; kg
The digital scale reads 107.8; kg
